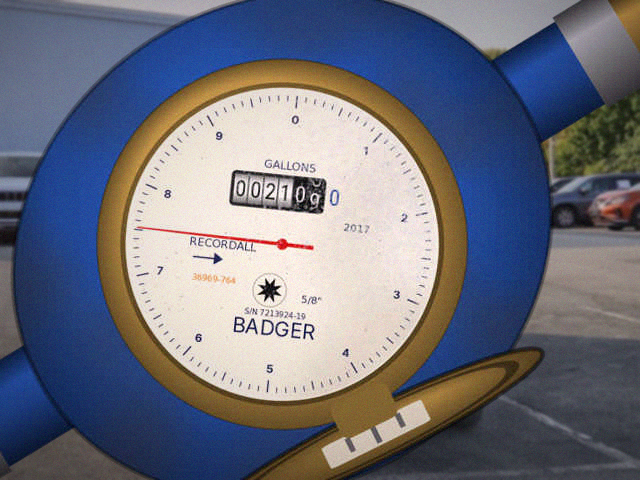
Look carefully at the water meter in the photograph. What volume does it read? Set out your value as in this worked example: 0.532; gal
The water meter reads 21087.5; gal
